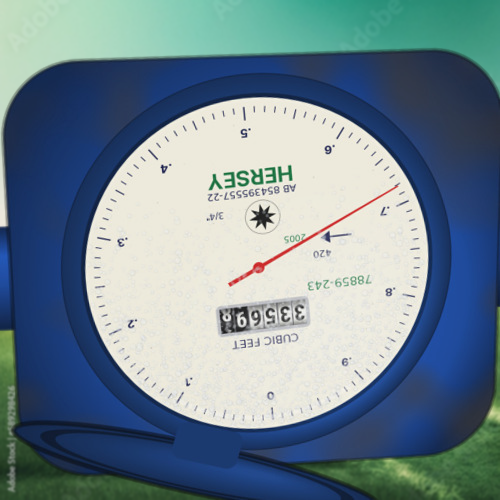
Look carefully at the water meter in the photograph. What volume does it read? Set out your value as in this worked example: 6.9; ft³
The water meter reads 335697.68; ft³
